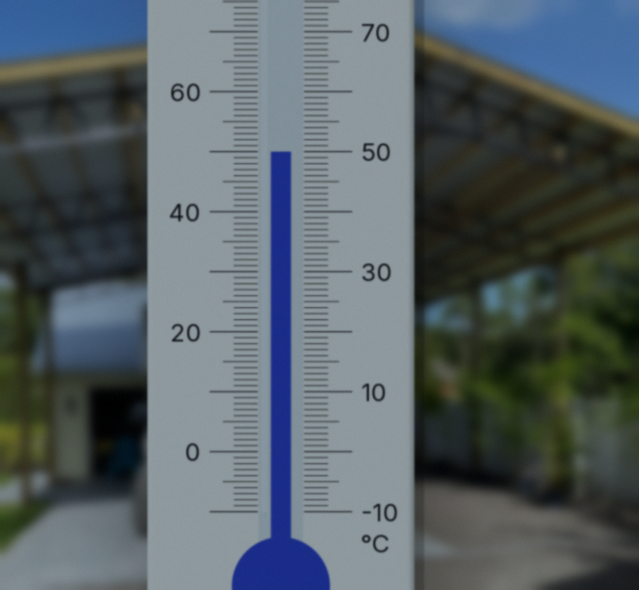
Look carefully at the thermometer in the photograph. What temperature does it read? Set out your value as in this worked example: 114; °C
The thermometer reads 50; °C
